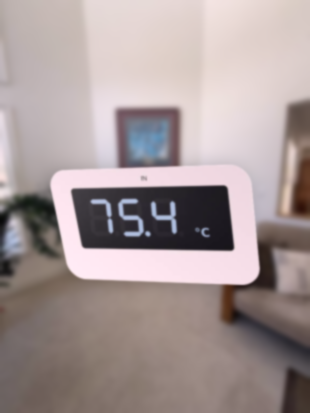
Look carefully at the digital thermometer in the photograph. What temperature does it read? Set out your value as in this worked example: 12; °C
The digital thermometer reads 75.4; °C
